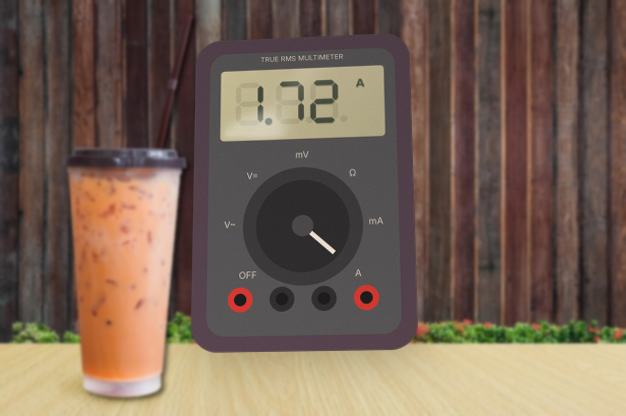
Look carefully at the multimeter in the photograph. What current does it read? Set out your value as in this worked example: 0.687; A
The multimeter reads 1.72; A
